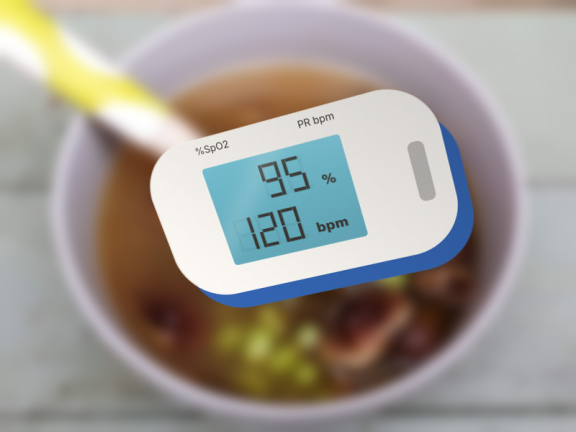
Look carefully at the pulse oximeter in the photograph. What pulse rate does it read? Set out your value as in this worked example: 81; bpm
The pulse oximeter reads 120; bpm
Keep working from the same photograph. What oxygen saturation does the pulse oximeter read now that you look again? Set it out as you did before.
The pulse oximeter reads 95; %
